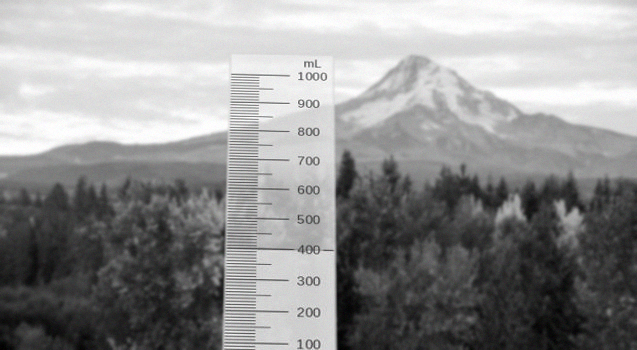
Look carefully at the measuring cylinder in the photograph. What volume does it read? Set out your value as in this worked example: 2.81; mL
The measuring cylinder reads 400; mL
